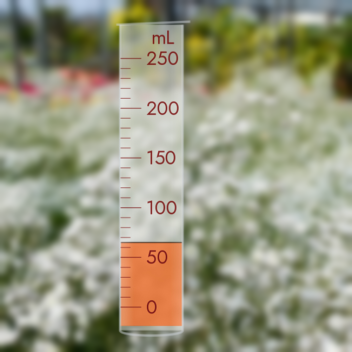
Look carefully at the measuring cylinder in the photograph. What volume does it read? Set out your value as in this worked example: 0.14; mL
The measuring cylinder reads 65; mL
